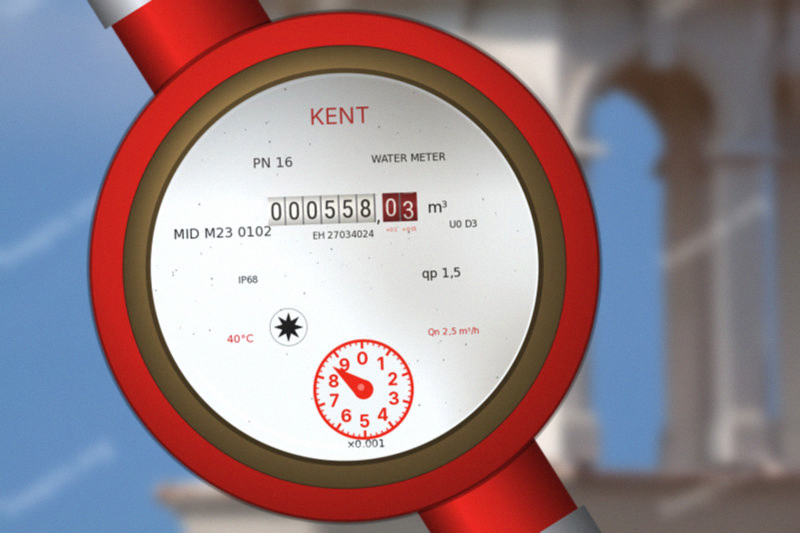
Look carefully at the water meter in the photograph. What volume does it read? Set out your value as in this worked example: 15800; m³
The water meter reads 558.028; m³
